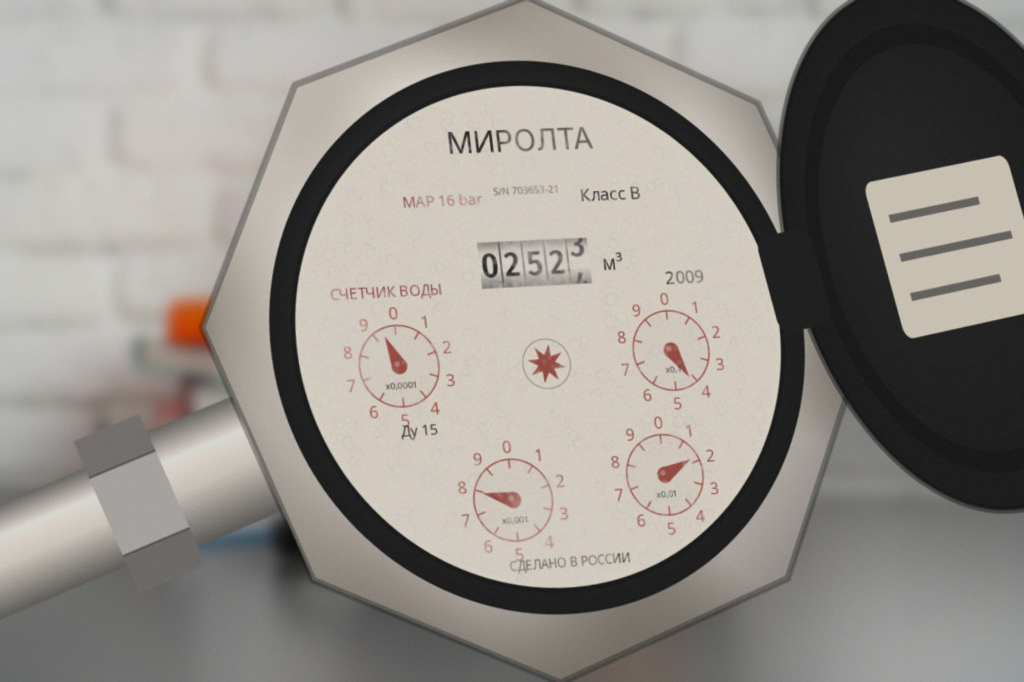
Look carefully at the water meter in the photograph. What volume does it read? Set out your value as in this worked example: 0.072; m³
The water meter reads 2523.4179; m³
